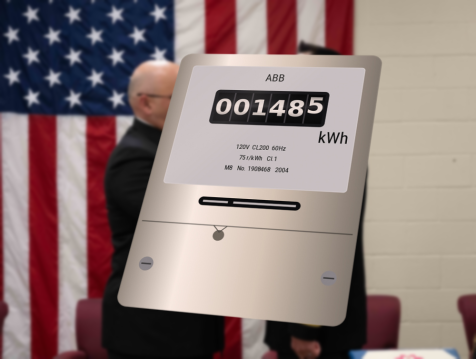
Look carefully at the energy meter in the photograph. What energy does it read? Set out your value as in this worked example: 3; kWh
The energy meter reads 1485; kWh
